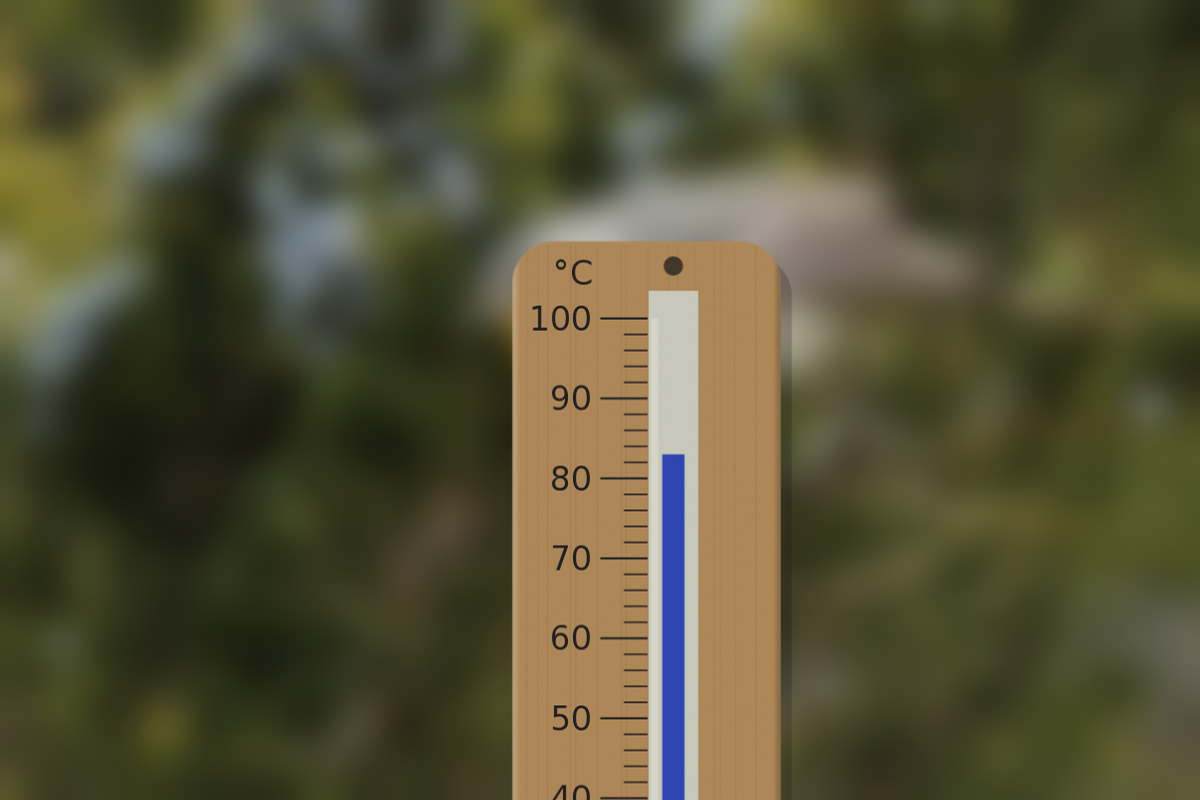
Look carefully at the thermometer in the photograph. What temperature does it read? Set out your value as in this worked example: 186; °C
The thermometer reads 83; °C
